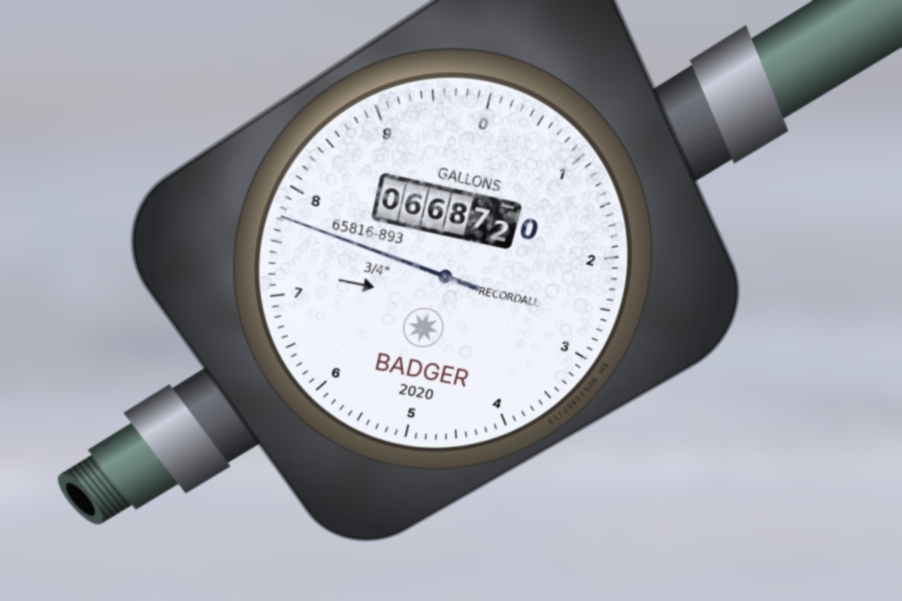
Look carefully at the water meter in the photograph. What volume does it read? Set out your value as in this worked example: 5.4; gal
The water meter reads 668717.7; gal
